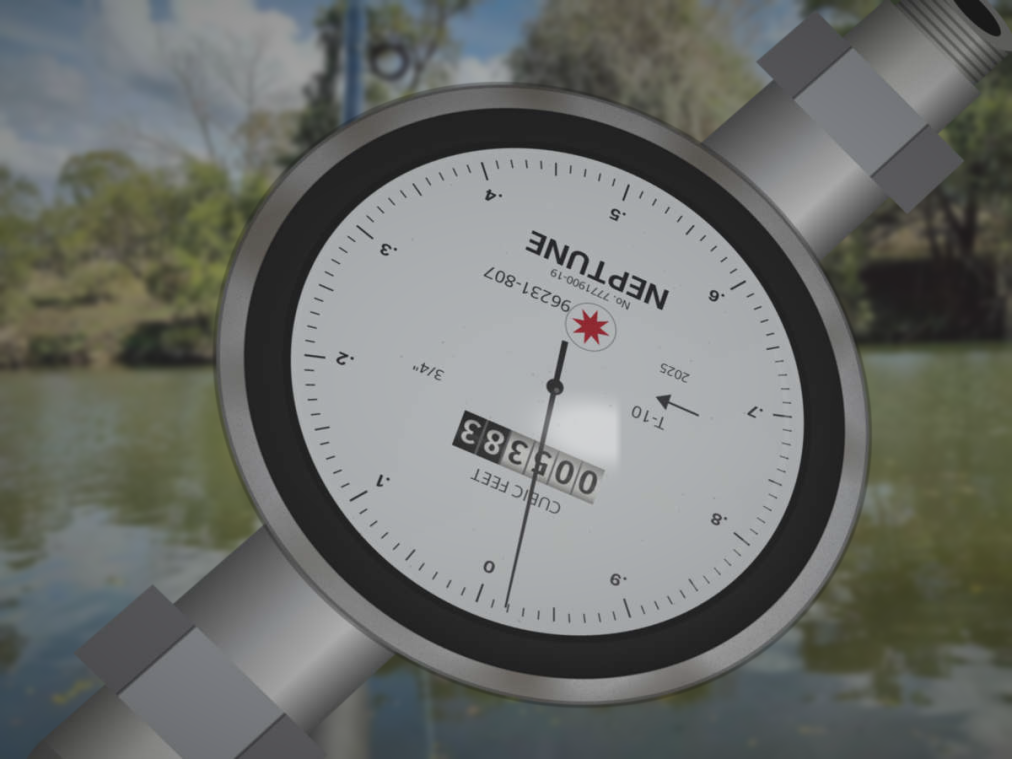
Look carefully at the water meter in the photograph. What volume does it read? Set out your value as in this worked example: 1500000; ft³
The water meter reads 5382.98; ft³
